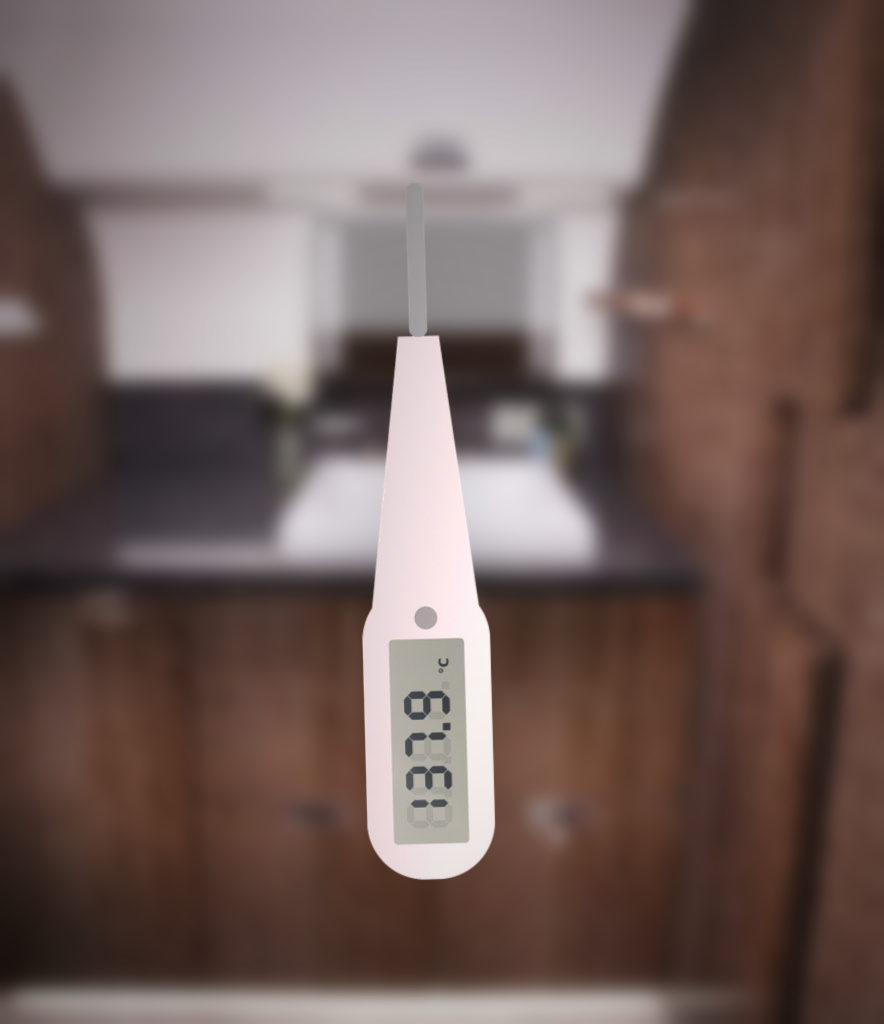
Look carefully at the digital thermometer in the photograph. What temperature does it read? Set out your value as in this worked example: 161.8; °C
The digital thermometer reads 137.9; °C
